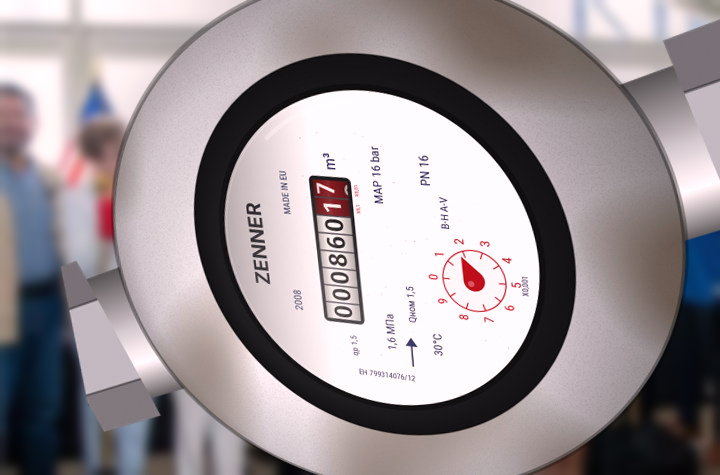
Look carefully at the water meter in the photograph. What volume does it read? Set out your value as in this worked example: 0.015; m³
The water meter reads 860.171; m³
